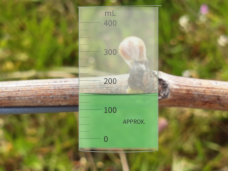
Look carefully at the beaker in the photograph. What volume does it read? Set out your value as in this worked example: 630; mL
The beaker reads 150; mL
